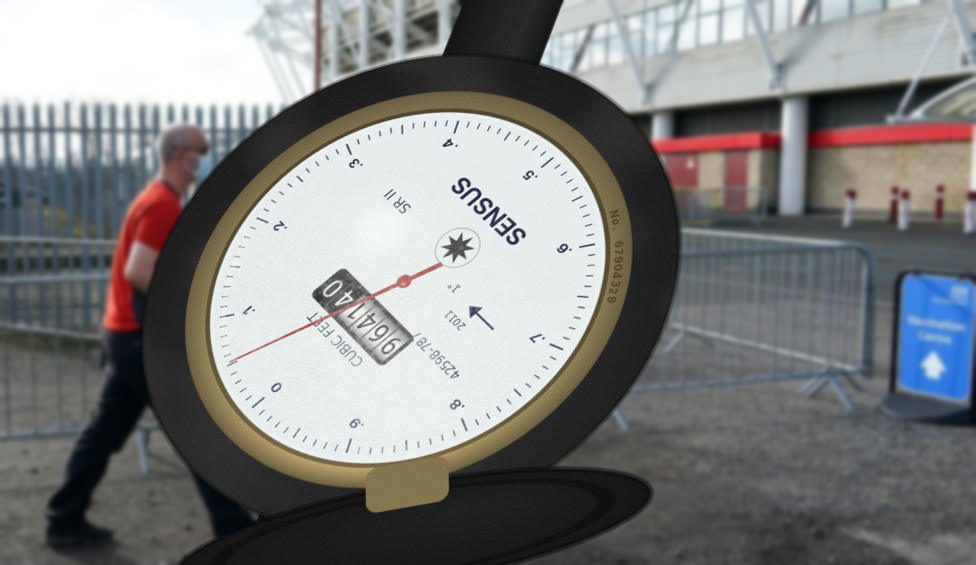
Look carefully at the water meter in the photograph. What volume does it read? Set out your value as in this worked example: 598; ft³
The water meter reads 964140.05; ft³
